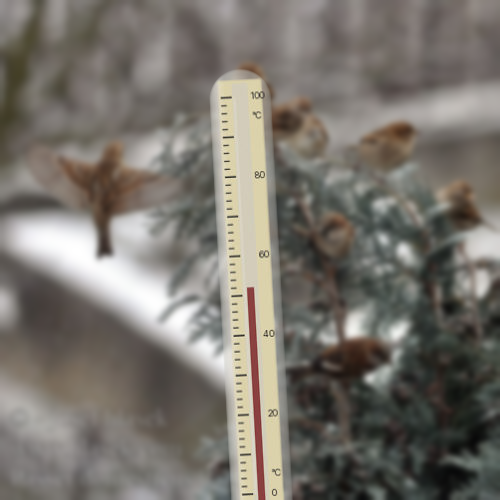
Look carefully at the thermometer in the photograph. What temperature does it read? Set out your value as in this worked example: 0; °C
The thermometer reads 52; °C
